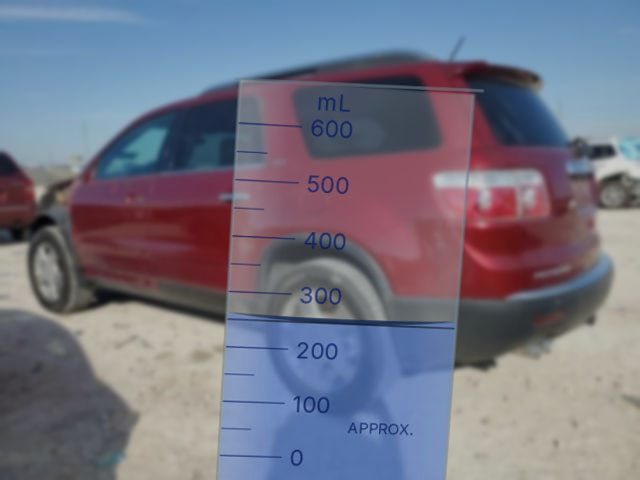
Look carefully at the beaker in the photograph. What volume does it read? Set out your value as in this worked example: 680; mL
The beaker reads 250; mL
